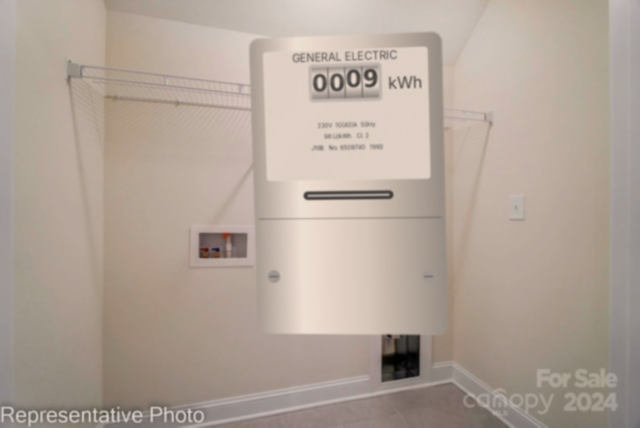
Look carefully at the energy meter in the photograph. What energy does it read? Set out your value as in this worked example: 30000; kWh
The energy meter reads 9; kWh
